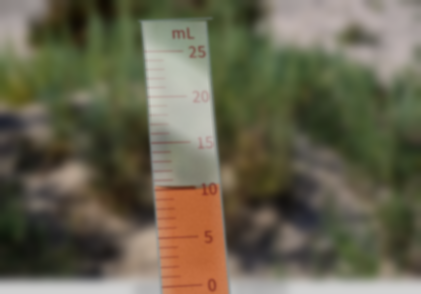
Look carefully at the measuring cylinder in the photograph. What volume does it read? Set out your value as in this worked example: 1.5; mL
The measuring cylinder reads 10; mL
